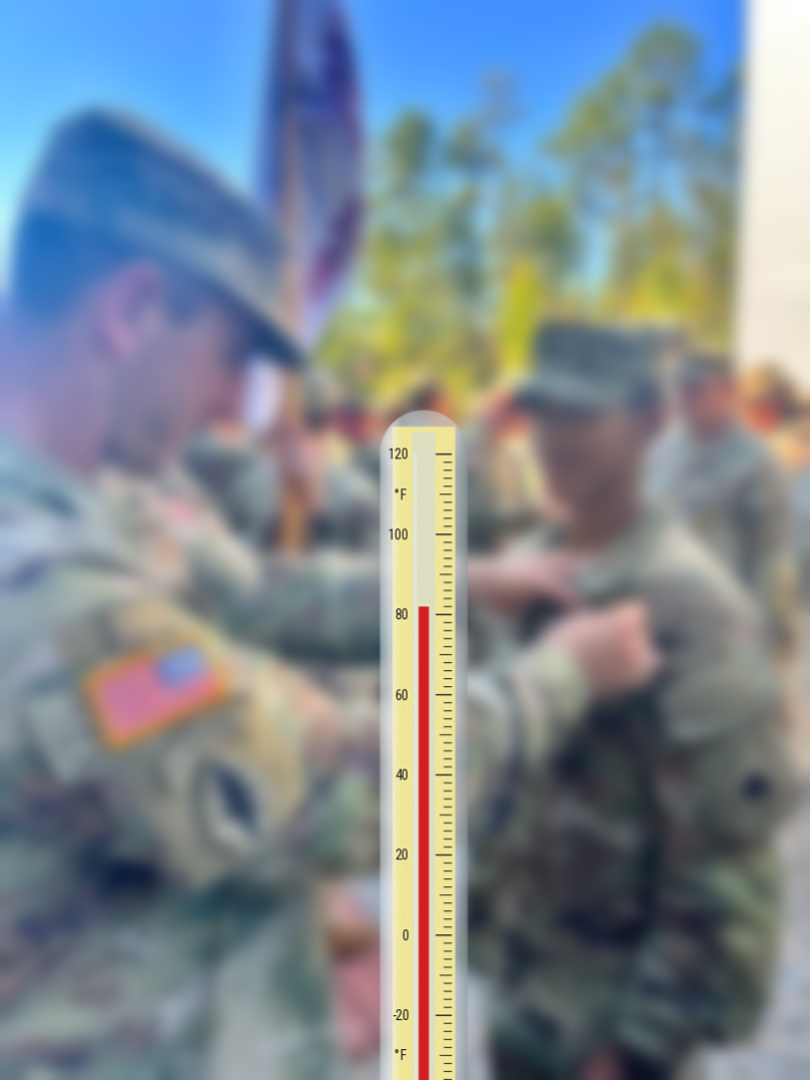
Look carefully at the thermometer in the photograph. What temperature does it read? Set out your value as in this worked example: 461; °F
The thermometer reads 82; °F
